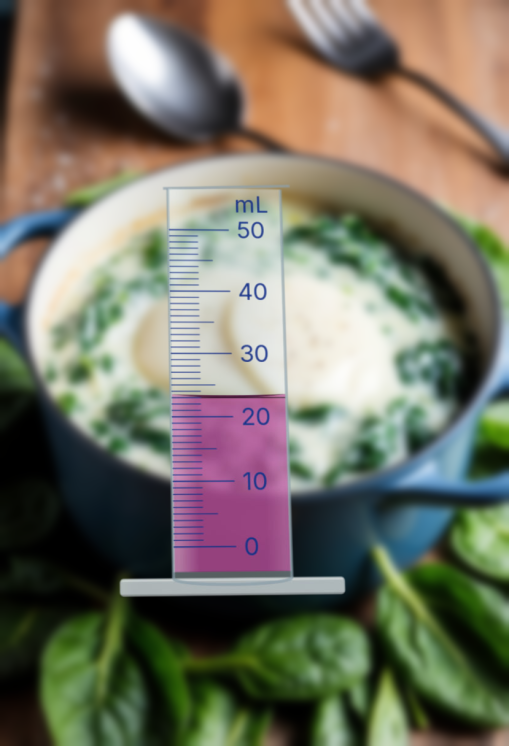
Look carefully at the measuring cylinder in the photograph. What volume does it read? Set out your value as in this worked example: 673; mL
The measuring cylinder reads 23; mL
